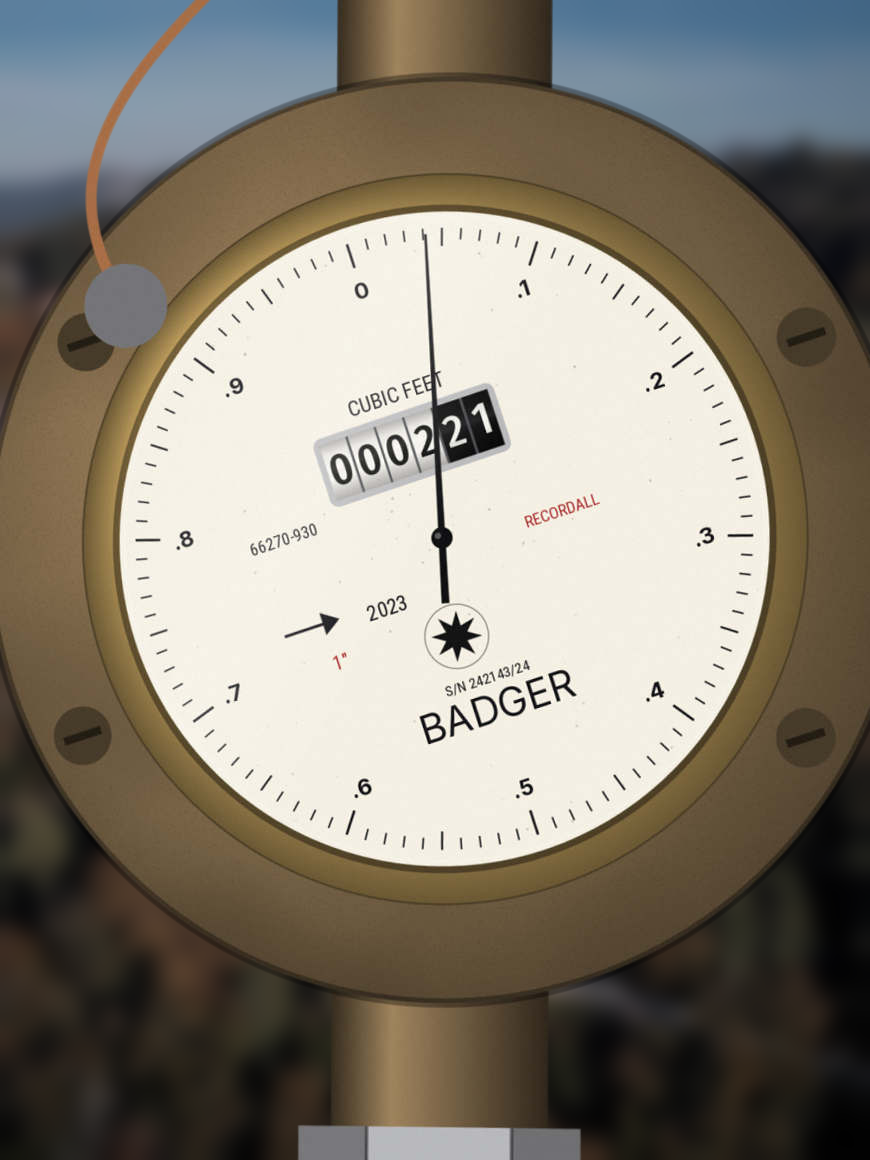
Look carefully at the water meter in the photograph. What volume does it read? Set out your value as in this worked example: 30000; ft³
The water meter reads 221.04; ft³
